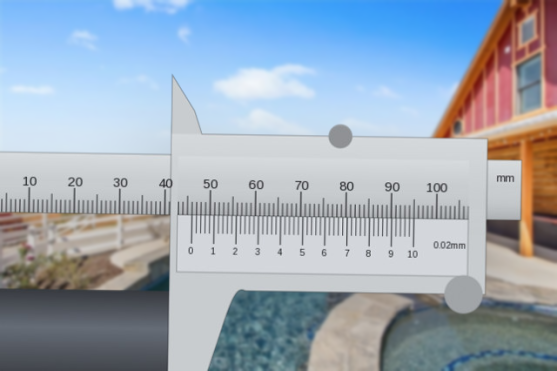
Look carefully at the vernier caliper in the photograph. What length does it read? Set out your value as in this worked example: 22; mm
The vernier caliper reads 46.0; mm
